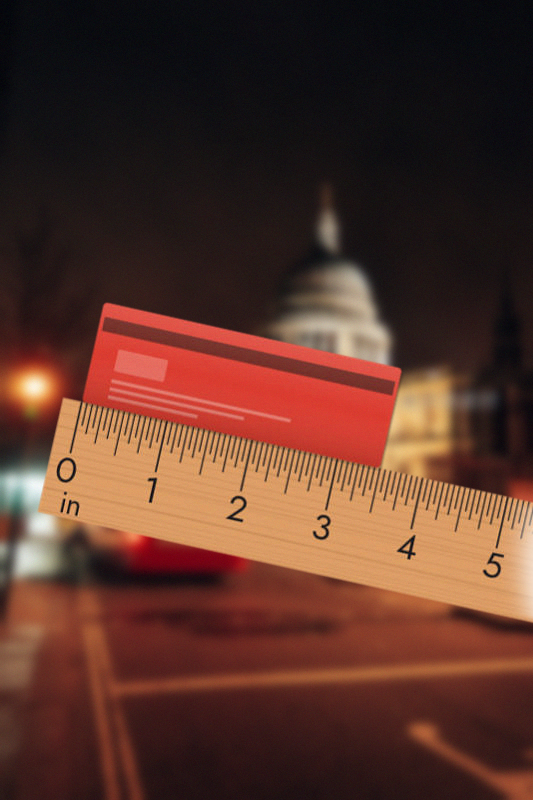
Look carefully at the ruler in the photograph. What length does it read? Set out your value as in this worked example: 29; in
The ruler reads 3.5; in
